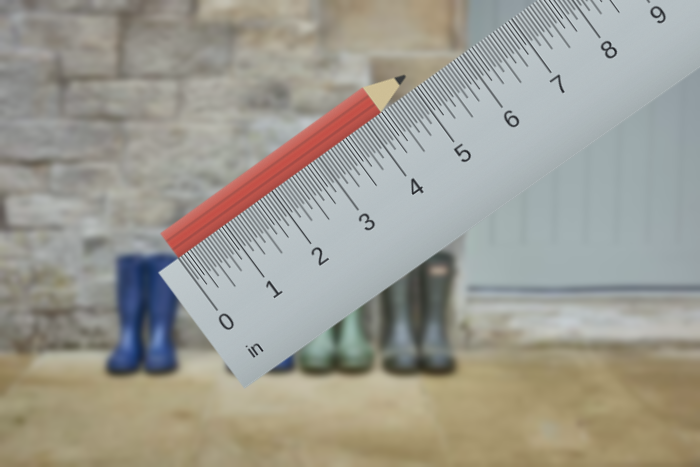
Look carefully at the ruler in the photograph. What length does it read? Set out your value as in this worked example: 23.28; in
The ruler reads 5; in
